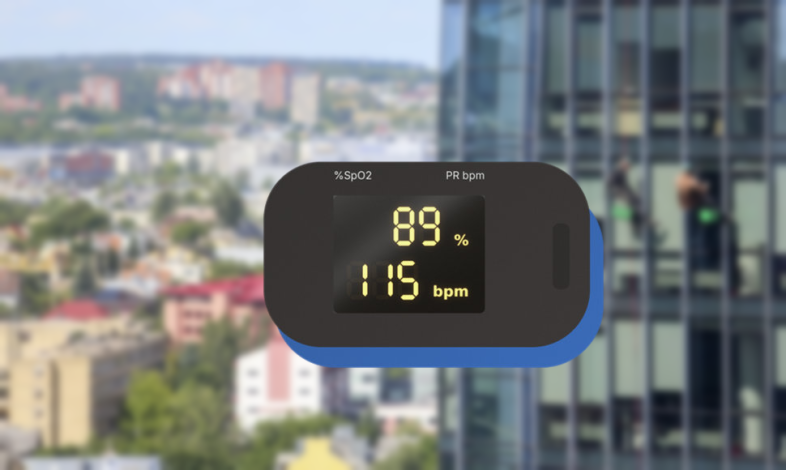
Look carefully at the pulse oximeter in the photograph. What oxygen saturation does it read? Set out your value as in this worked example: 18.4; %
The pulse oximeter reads 89; %
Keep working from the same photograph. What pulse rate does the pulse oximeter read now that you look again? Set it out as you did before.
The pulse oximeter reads 115; bpm
